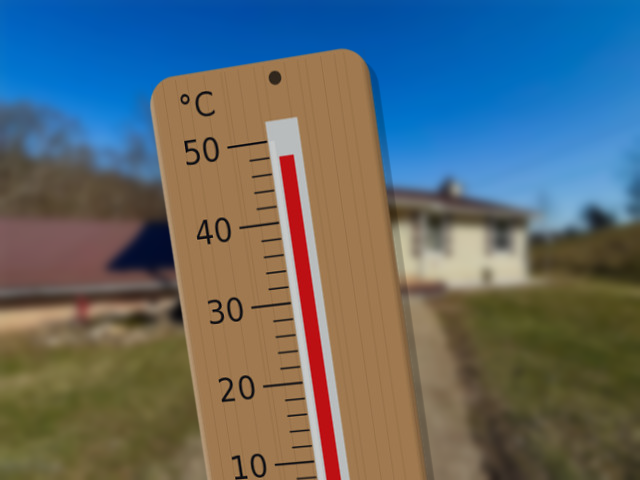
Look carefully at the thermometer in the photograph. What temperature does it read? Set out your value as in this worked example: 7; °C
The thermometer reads 48; °C
